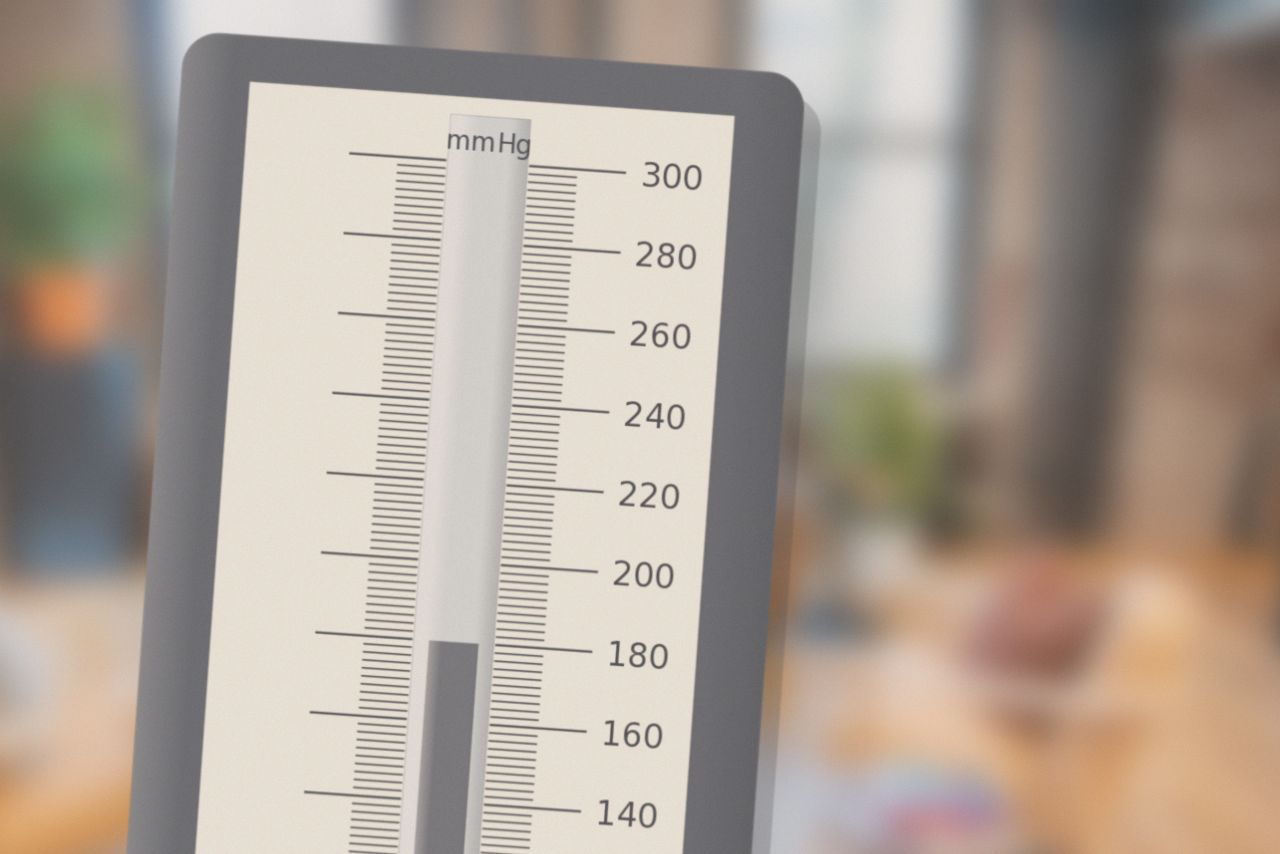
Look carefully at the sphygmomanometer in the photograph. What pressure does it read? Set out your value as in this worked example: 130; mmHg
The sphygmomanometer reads 180; mmHg
